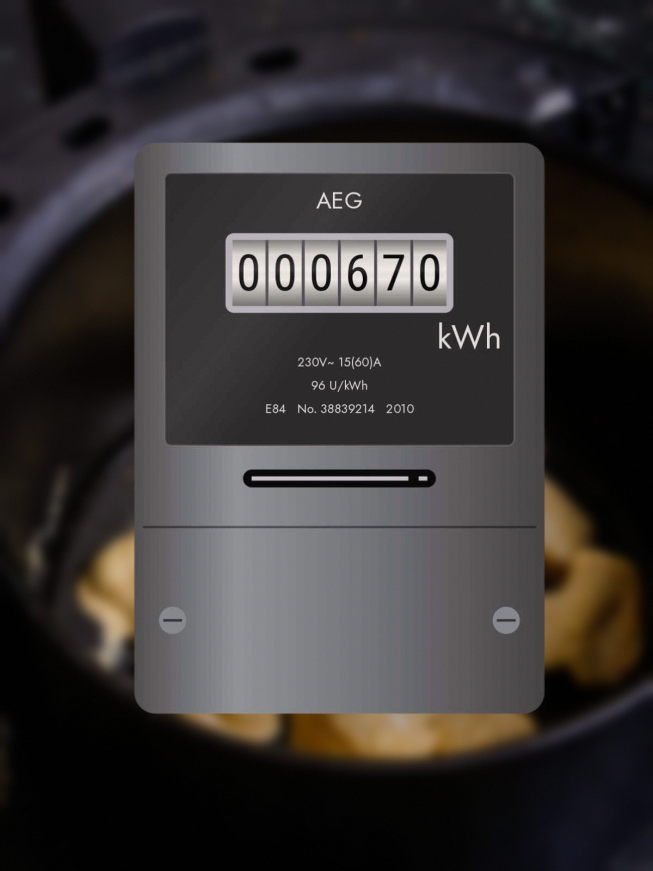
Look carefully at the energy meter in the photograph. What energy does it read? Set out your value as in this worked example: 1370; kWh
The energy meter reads 670; kWh
